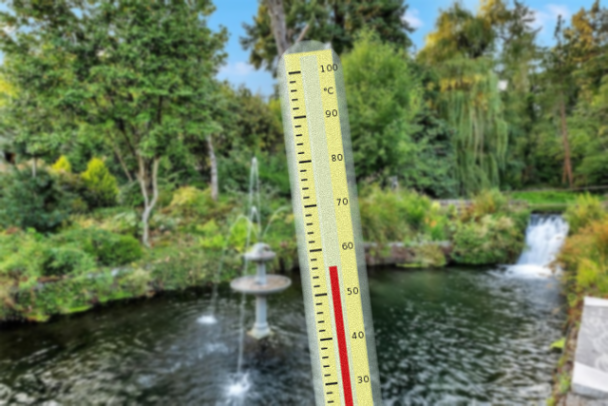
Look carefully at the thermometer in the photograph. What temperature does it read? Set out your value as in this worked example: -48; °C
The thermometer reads 56; °C
